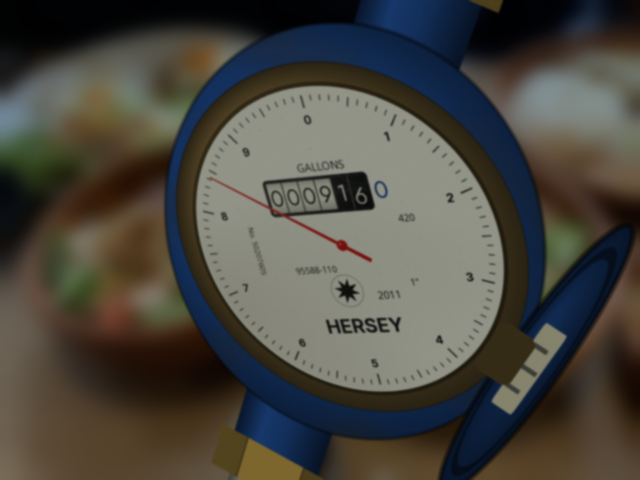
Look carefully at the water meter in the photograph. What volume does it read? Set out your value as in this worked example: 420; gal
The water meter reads 9158.4; gal
